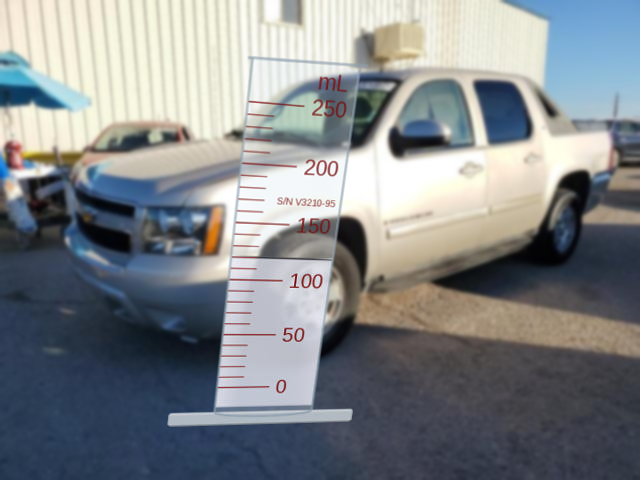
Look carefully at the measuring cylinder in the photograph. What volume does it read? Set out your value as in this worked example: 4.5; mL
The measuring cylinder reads 120; mL
